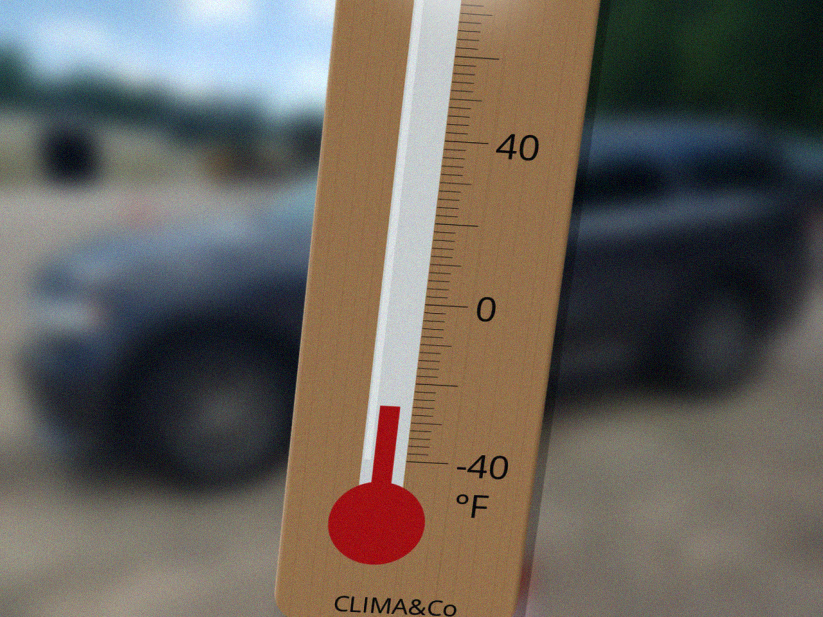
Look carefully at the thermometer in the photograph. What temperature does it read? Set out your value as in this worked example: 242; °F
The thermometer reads -26; °F
